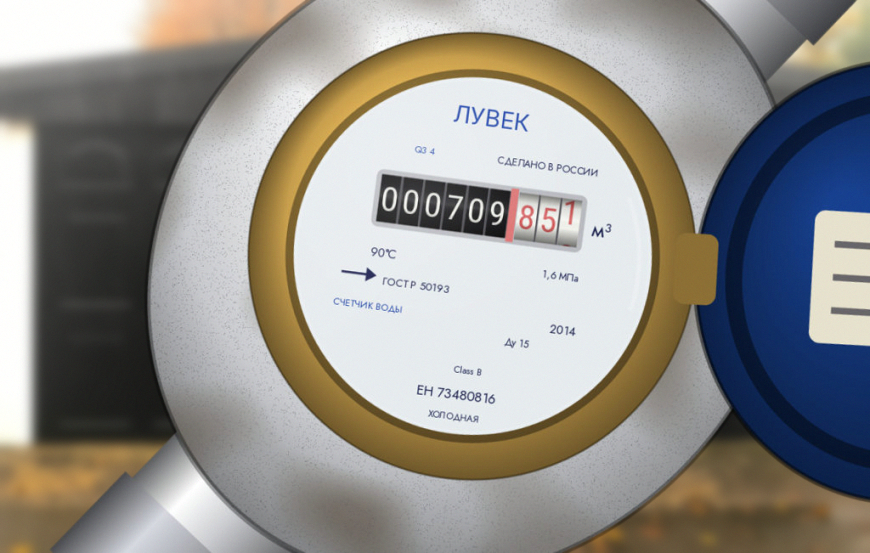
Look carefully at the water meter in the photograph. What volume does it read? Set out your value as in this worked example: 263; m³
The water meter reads 709.851; m³
